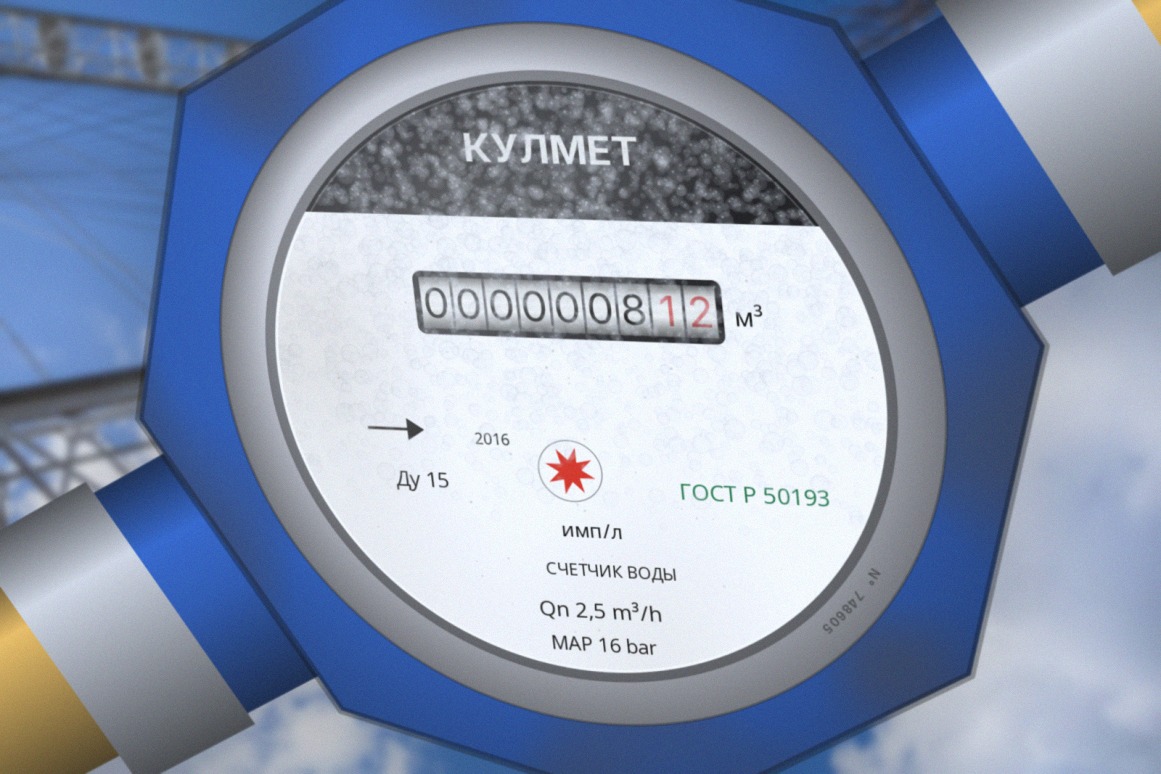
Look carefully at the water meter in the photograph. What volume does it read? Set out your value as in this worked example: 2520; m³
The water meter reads 8.12; m³
